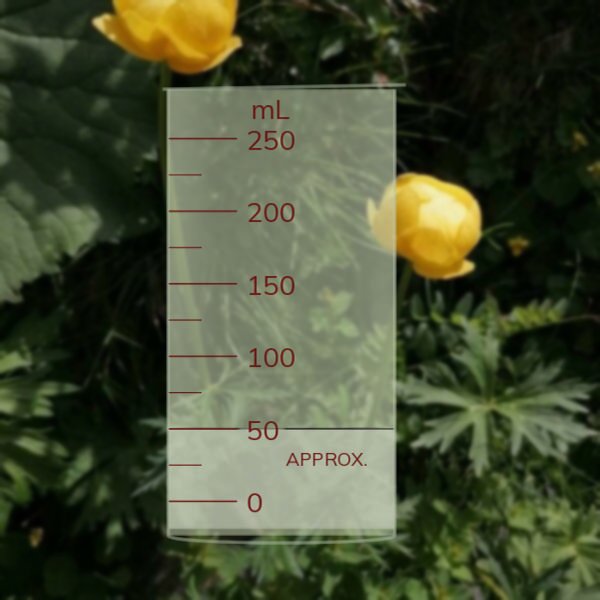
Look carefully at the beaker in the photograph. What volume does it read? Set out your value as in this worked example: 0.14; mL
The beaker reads 50; mL
